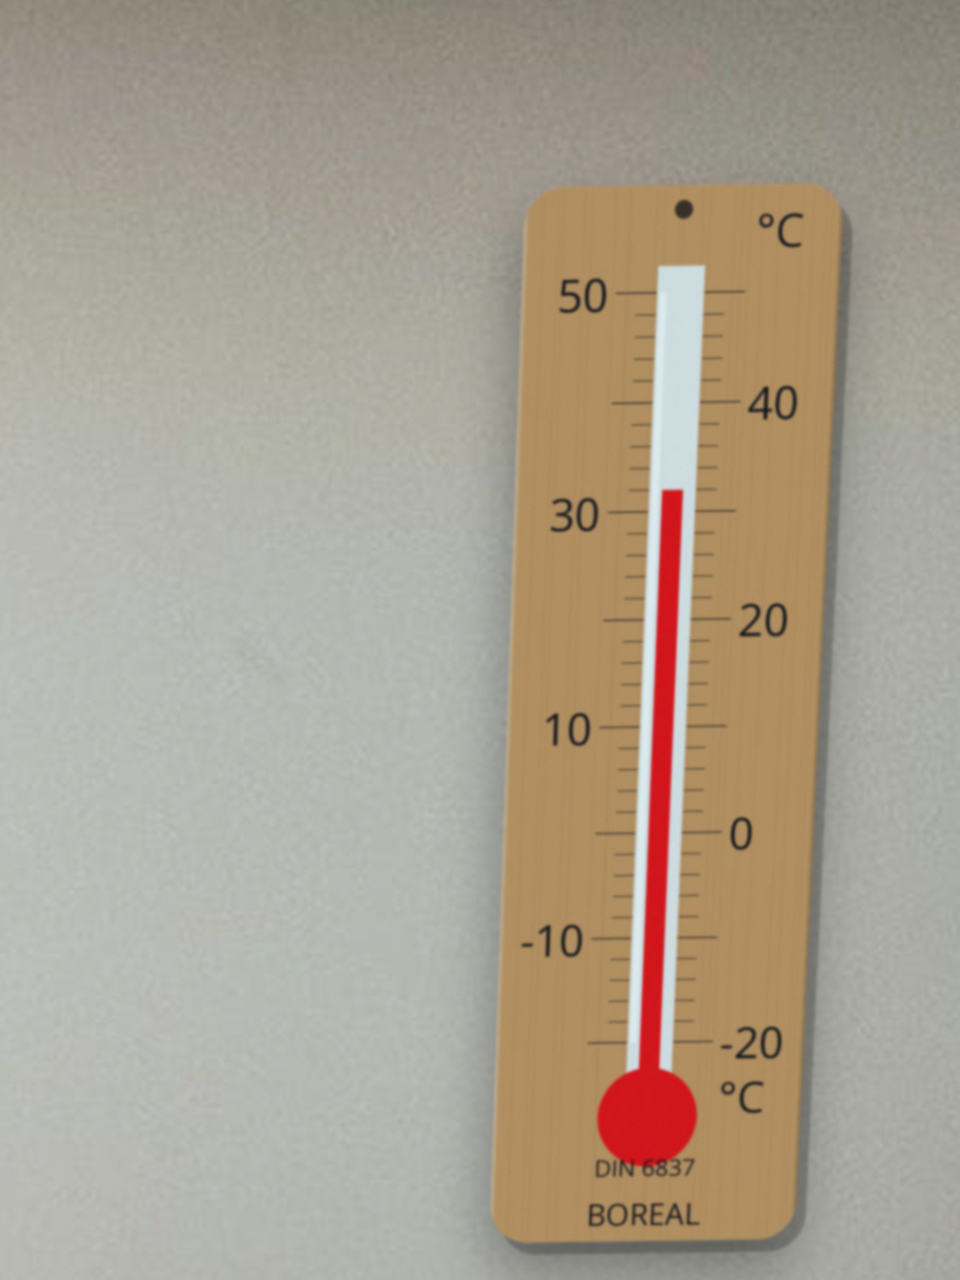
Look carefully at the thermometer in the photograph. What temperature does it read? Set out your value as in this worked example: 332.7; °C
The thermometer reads 32; °C
